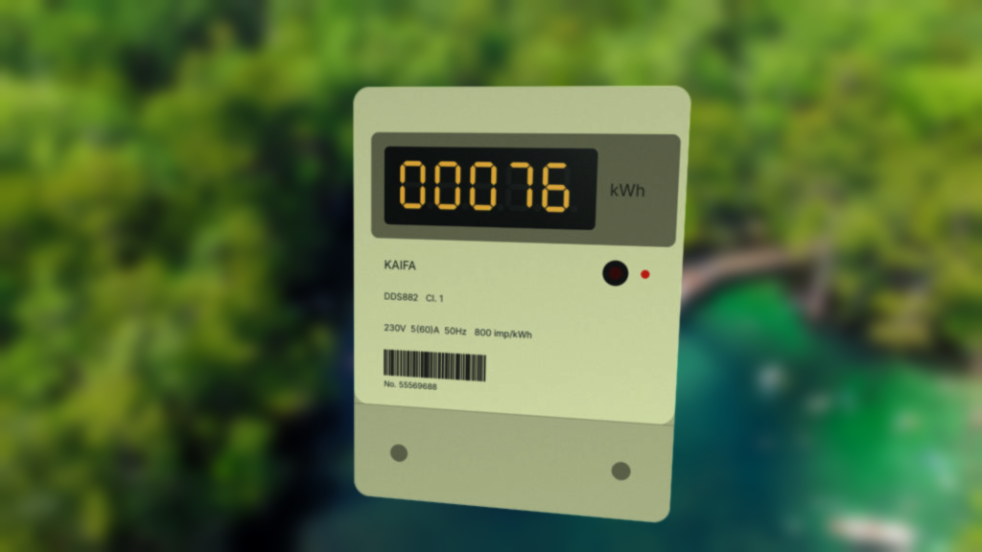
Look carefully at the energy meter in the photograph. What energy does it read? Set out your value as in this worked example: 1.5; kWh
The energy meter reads 76; kWh
